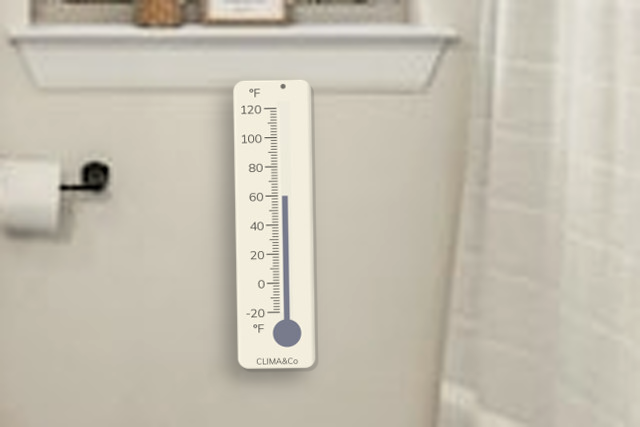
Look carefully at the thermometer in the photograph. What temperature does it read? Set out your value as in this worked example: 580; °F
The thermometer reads 60; °F
